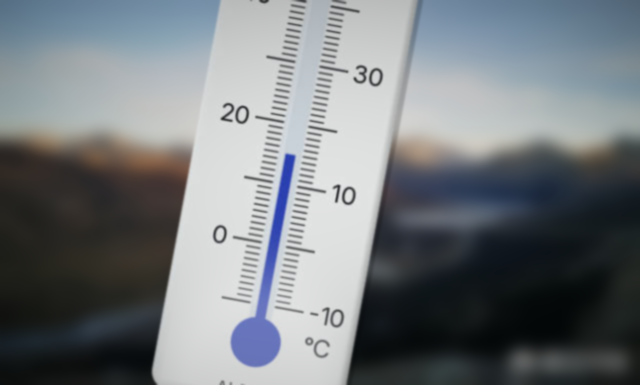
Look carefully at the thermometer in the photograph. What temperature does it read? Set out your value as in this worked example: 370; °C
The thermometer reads 15; °C
